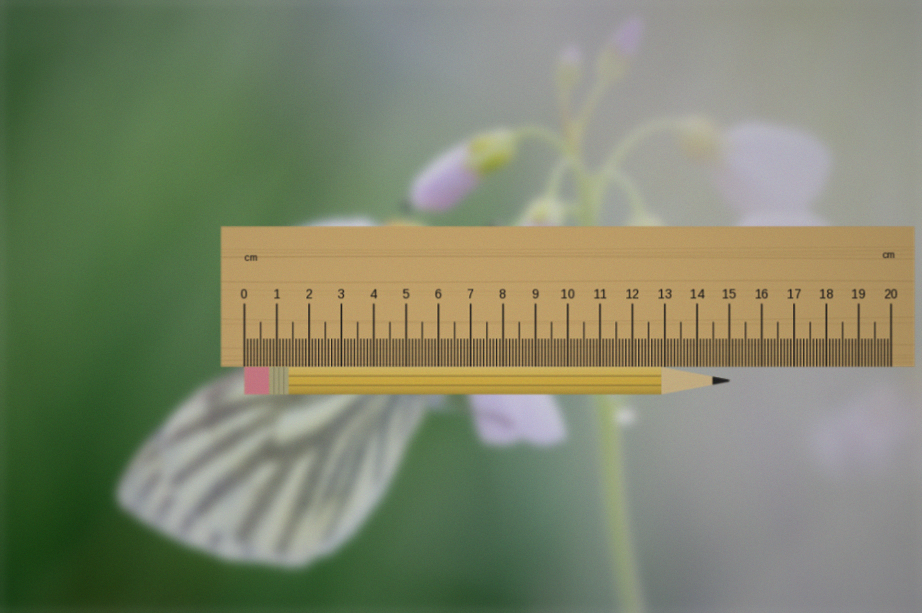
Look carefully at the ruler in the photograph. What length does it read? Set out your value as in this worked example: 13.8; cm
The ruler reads 15; cm
